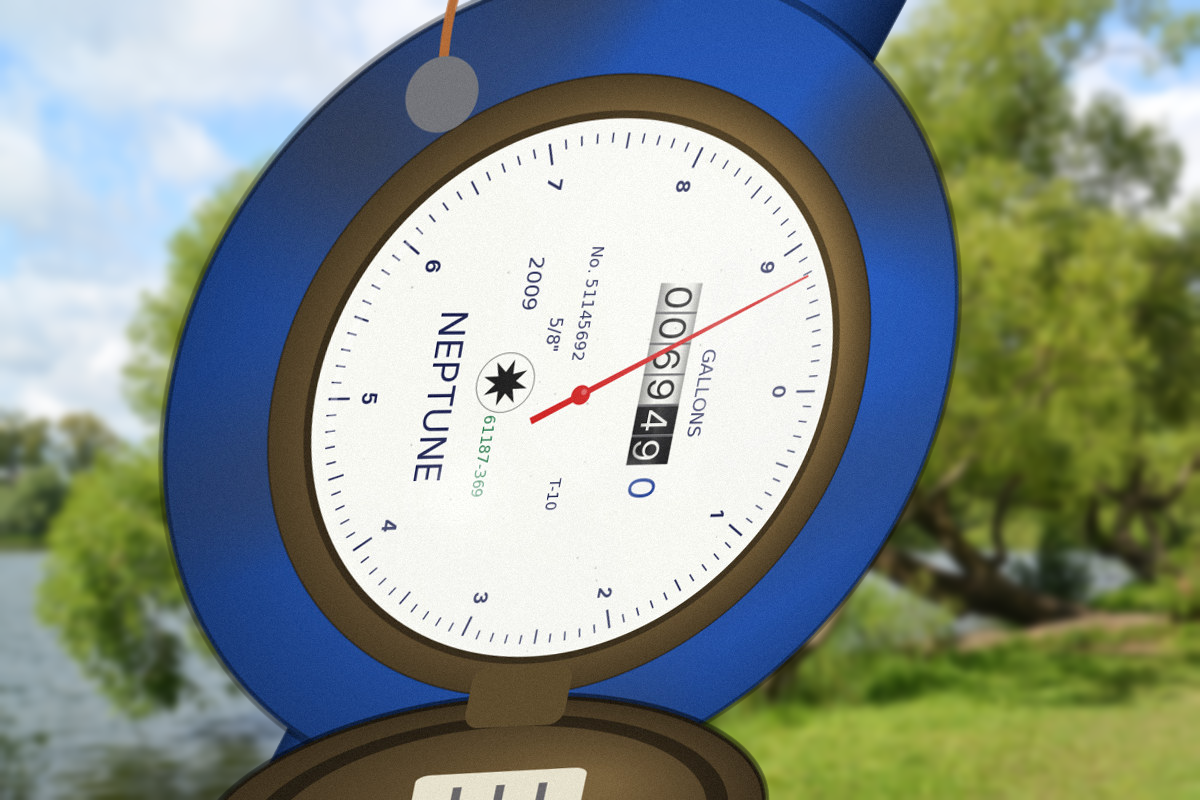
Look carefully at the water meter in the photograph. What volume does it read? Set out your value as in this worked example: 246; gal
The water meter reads 69489.2; gal
